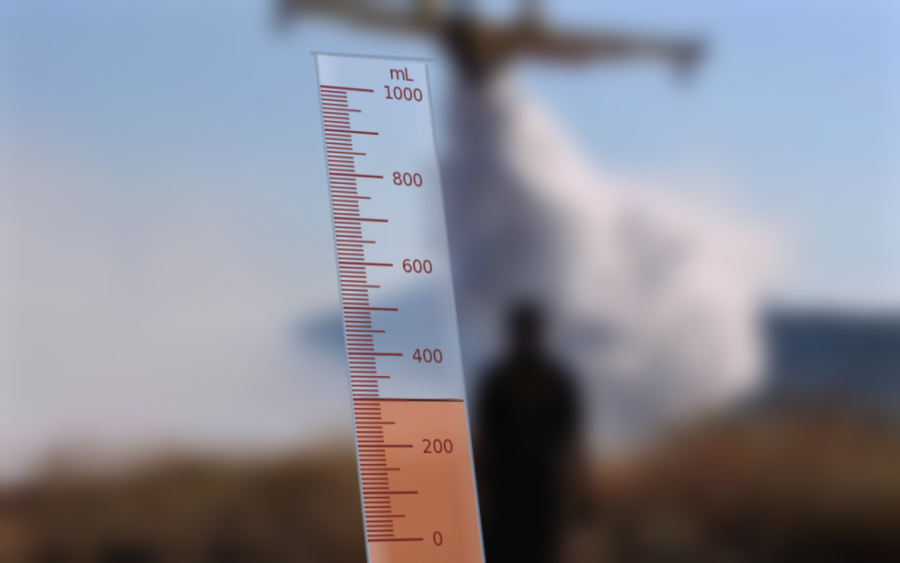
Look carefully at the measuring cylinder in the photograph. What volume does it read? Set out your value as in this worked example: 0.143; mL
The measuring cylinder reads 300; mL
